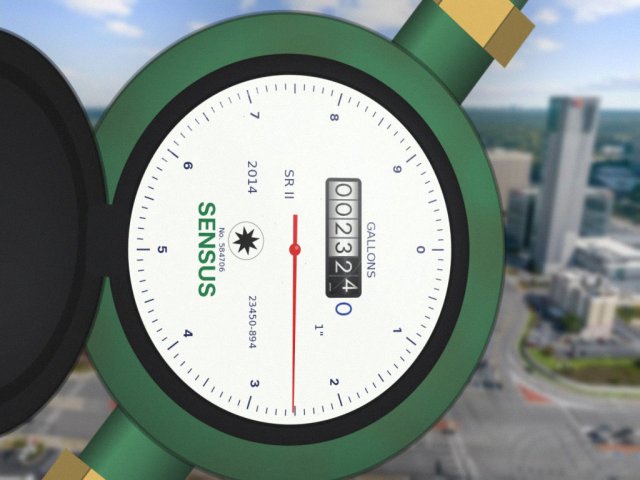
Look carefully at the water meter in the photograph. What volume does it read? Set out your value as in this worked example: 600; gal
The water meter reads 23242.5; gal
